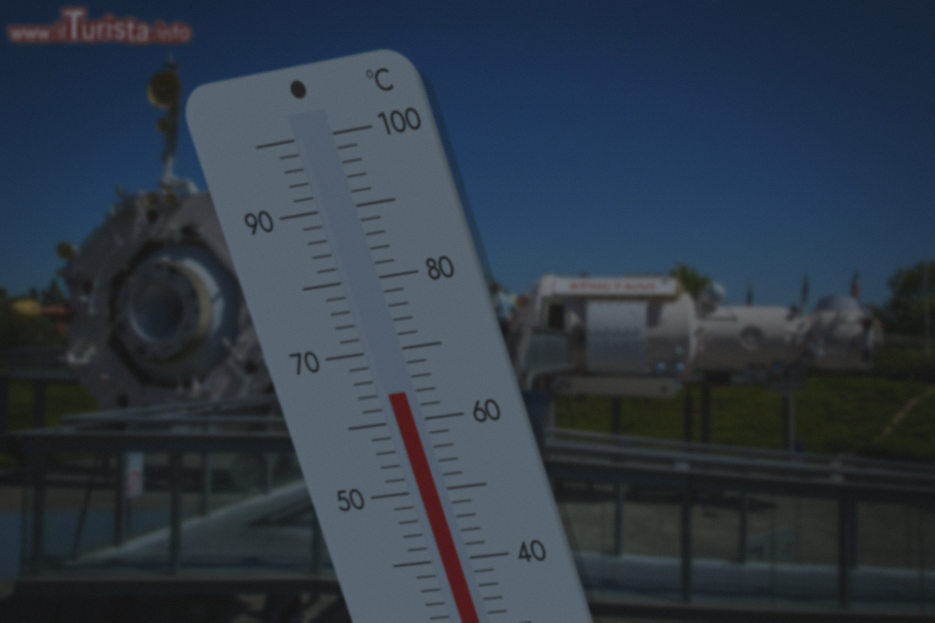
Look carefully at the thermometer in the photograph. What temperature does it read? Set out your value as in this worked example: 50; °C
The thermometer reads 64; °C
